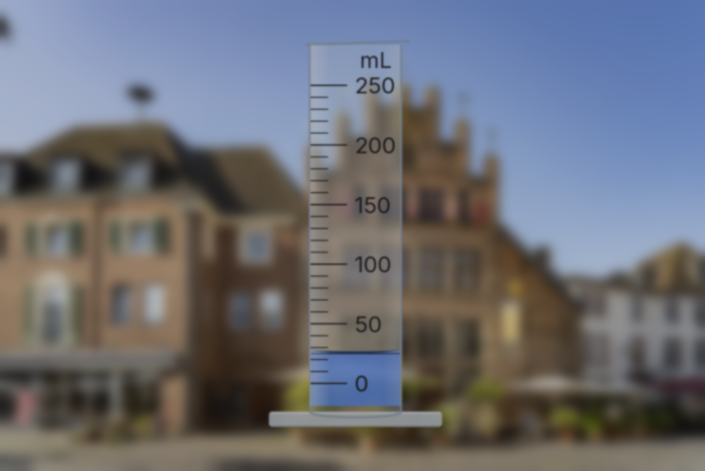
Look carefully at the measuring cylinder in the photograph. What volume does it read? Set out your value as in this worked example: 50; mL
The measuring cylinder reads 25; mL
